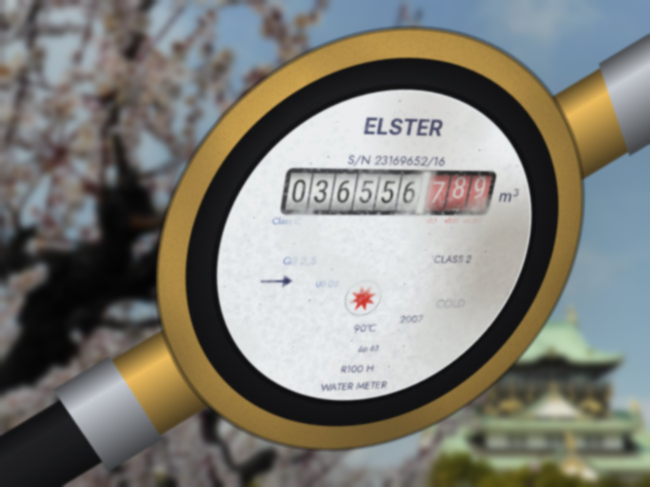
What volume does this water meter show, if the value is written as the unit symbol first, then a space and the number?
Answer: m³ 36556.789
